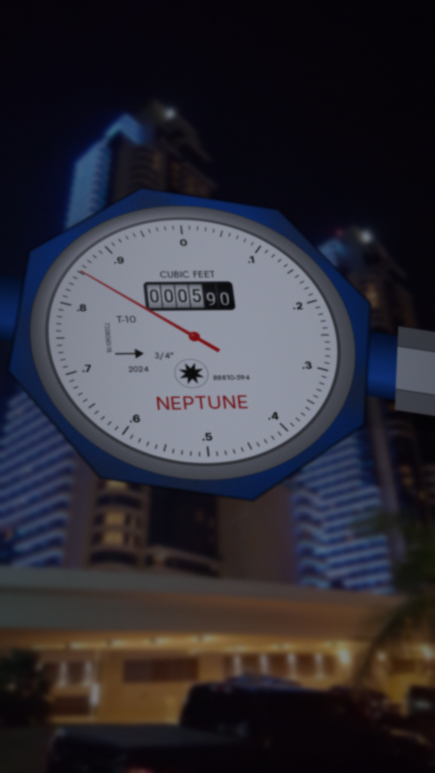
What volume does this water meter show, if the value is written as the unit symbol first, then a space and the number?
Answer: ft³ 589.85
